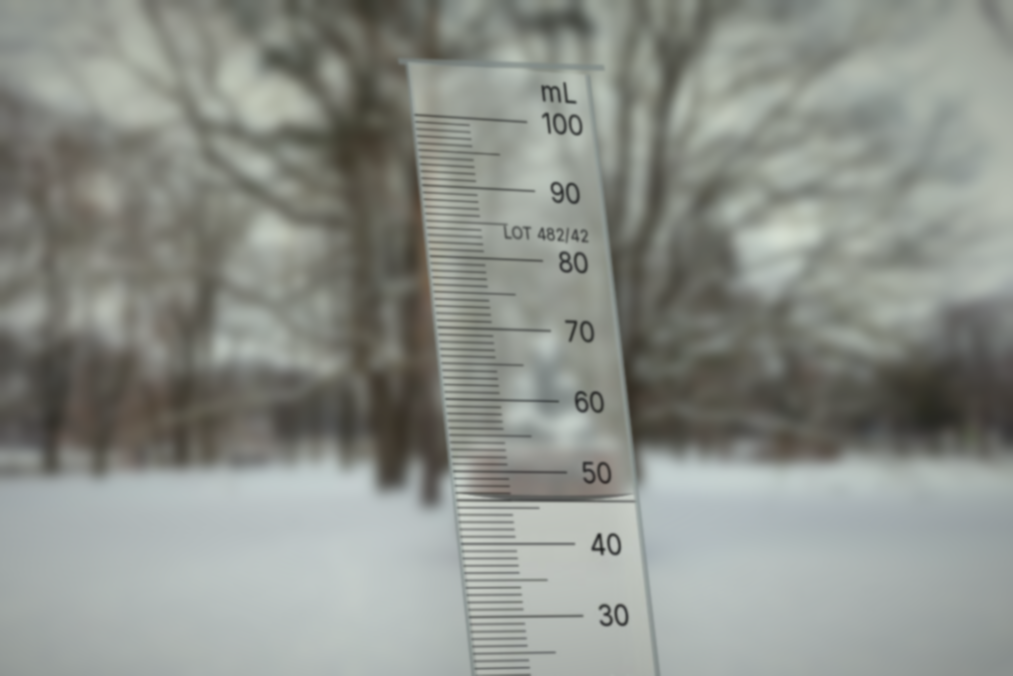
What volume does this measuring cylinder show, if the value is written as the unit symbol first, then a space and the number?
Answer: mL 46
